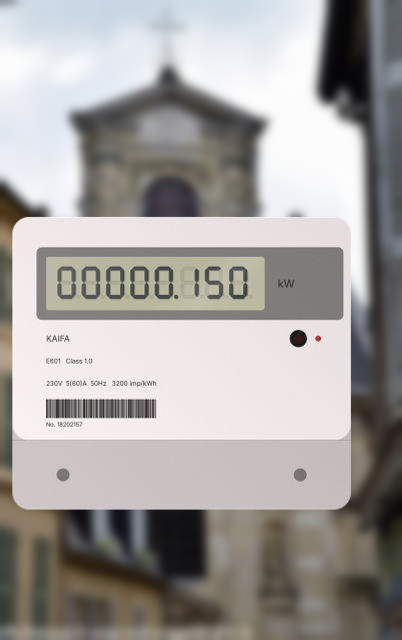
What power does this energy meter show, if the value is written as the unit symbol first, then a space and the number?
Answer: kW 0.150
